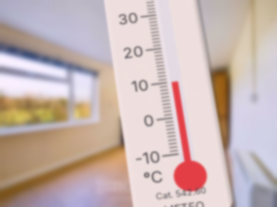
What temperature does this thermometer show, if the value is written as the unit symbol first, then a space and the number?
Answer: °C 10
